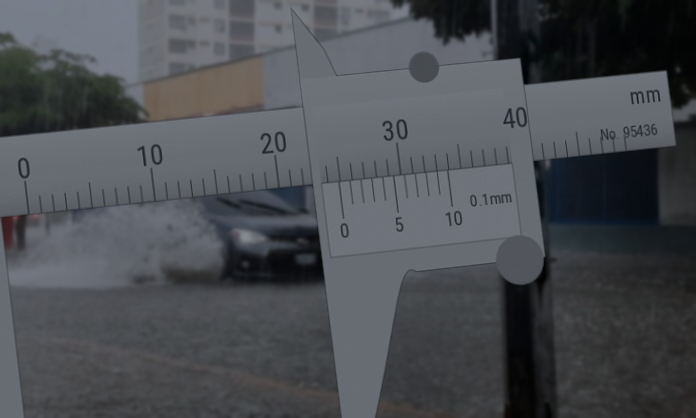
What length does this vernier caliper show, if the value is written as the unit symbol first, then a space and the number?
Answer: mm 24.9
